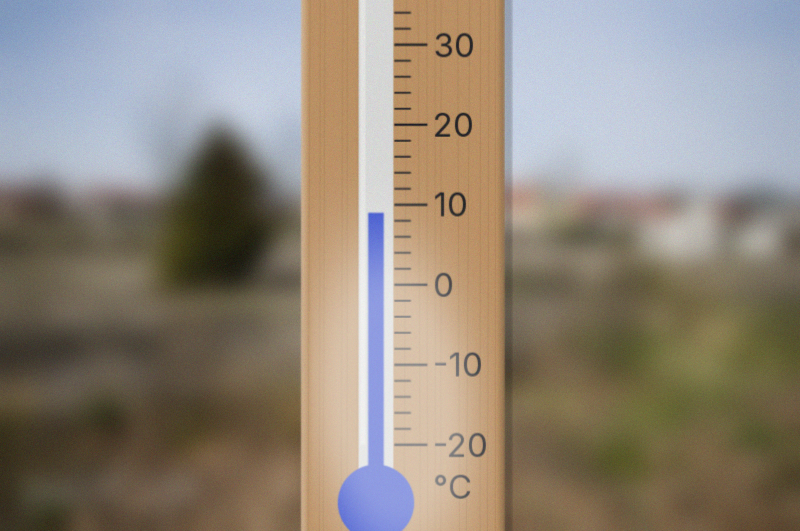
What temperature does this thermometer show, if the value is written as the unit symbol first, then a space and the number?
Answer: °C 9
